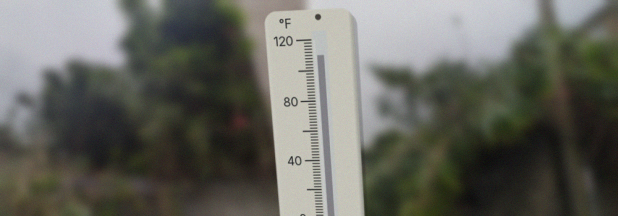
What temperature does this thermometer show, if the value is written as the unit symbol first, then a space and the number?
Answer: °F 110
